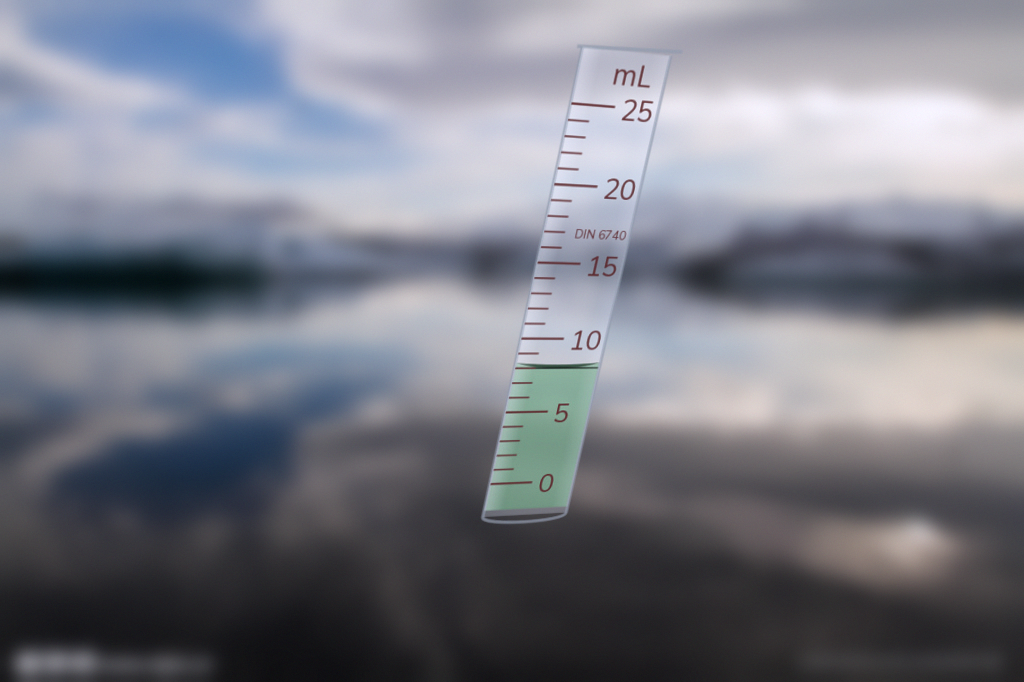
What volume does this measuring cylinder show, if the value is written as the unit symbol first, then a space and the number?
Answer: mL 8
